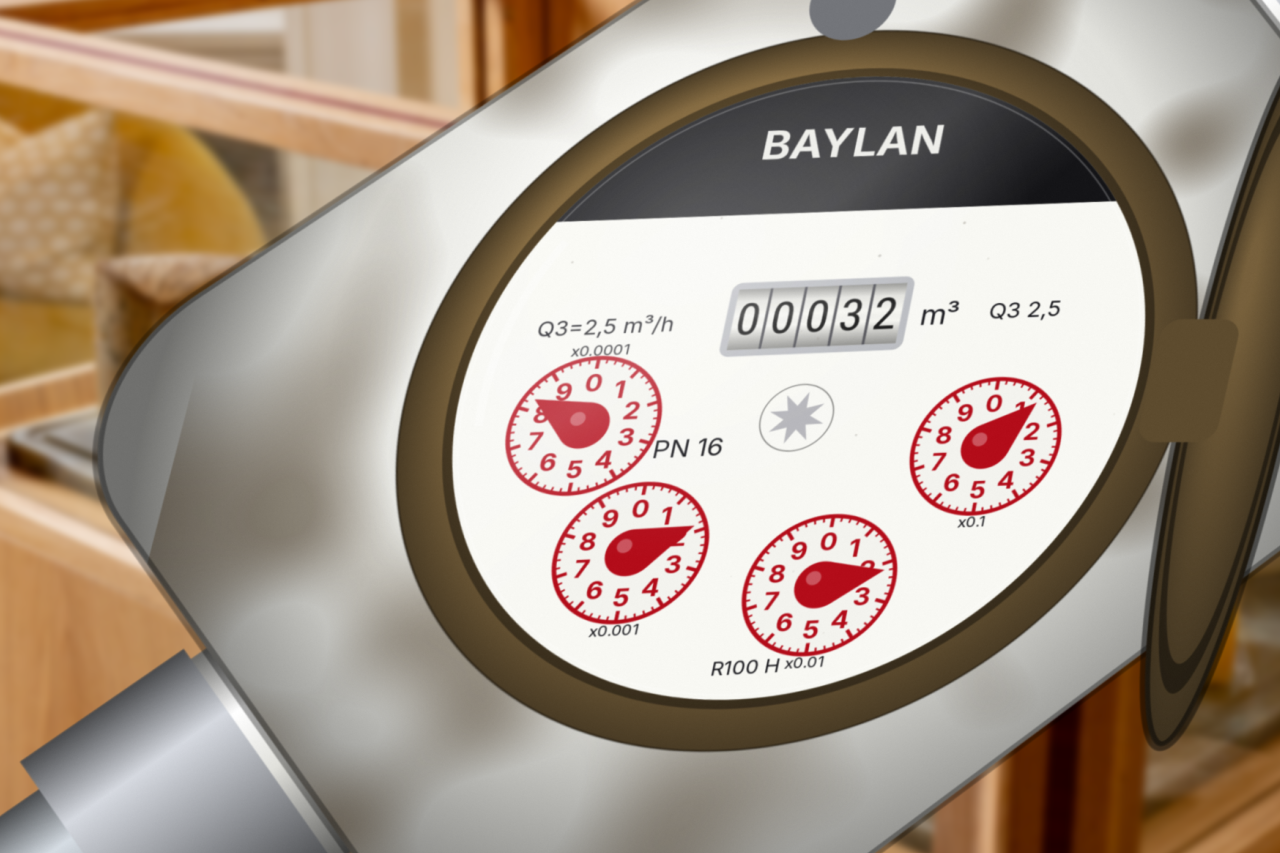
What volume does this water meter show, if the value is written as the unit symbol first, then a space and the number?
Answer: m³ 32.1218
